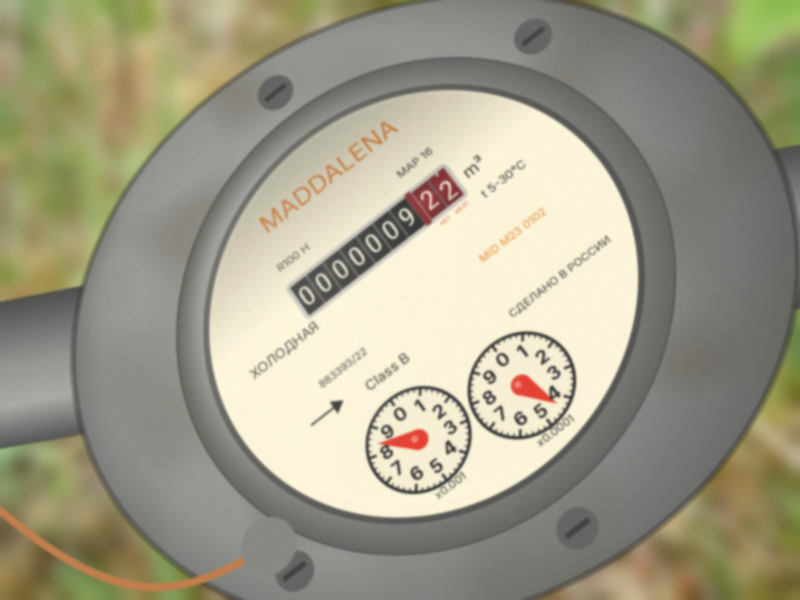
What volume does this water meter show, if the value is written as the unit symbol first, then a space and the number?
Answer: m³ 9.2184
